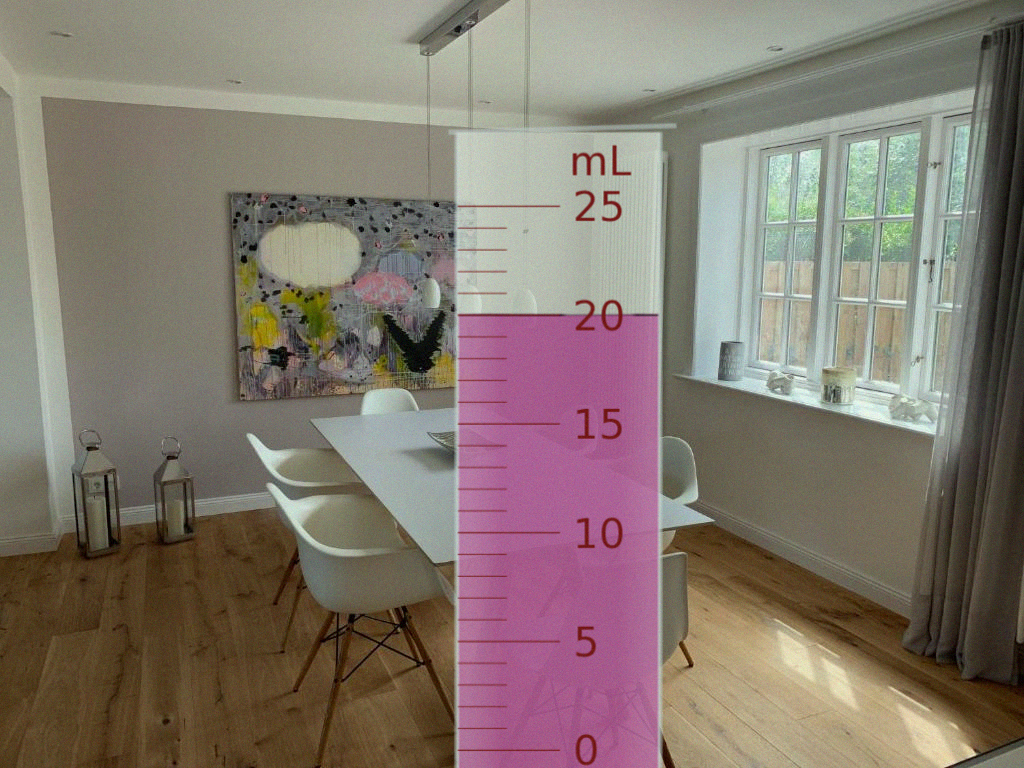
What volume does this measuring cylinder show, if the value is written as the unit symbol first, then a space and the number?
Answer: mL 20
